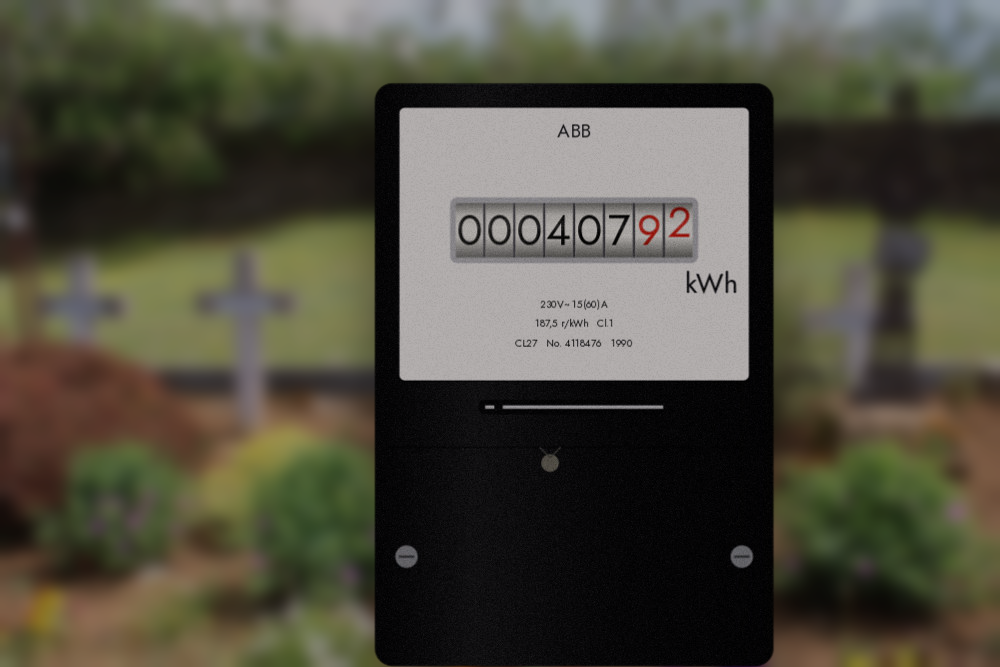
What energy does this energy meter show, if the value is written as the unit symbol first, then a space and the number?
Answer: kWh 407.92
